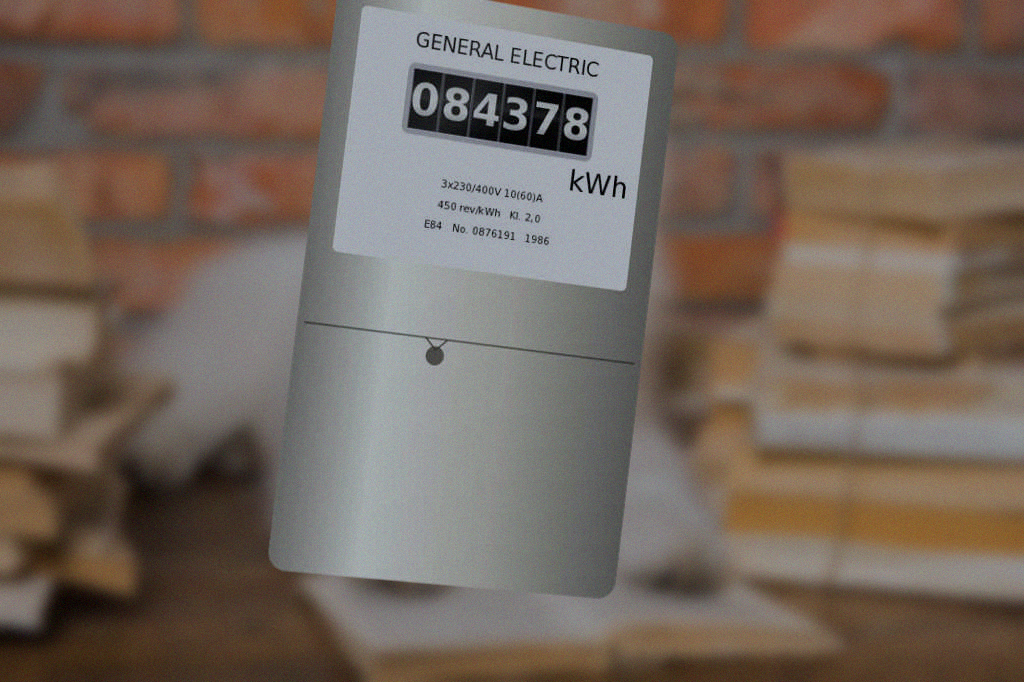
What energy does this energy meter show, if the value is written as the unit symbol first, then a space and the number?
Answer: kWh 84378
